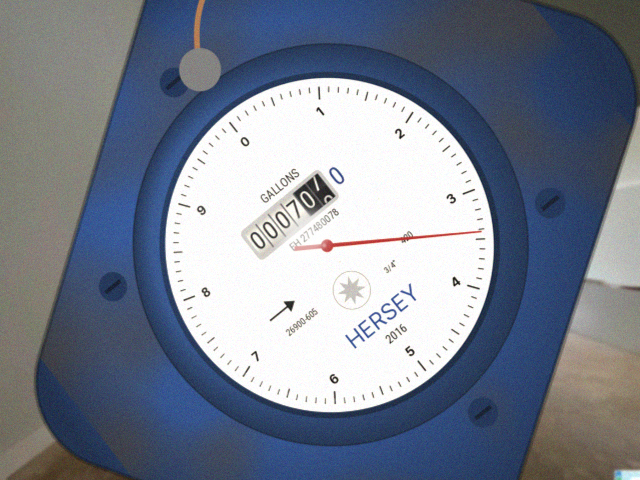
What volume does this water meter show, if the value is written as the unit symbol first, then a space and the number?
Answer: gal 7073.4
